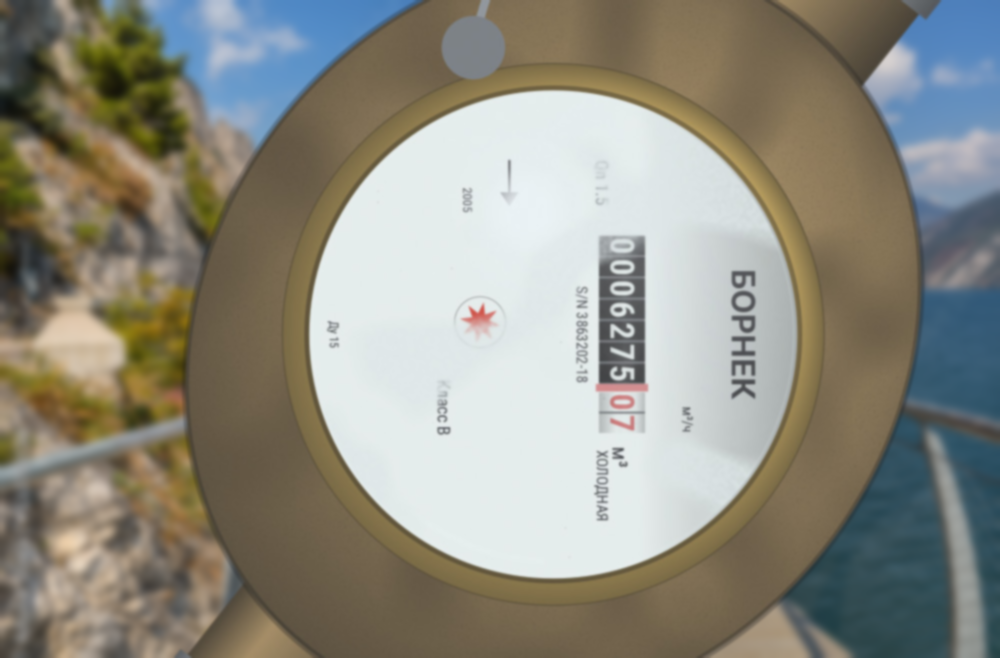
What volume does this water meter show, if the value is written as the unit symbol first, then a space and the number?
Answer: m³ 6275.07
